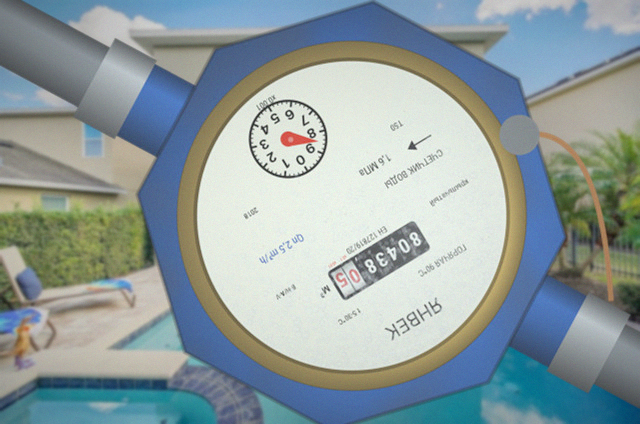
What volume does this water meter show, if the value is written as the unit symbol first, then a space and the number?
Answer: m³ 80438.048
